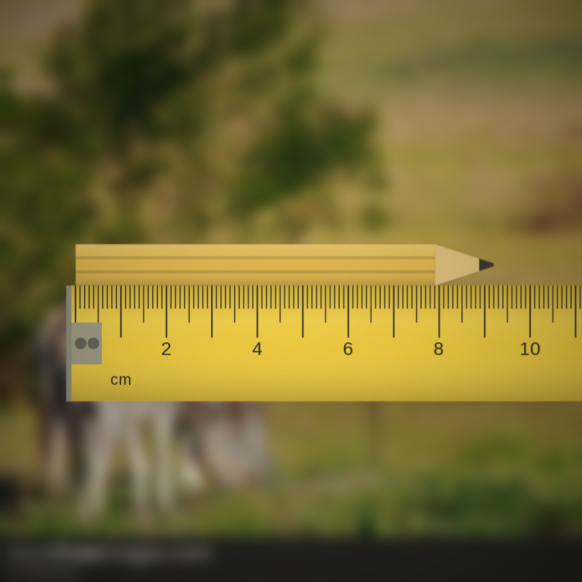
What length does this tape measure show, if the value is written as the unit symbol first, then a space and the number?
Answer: cm 9.2
